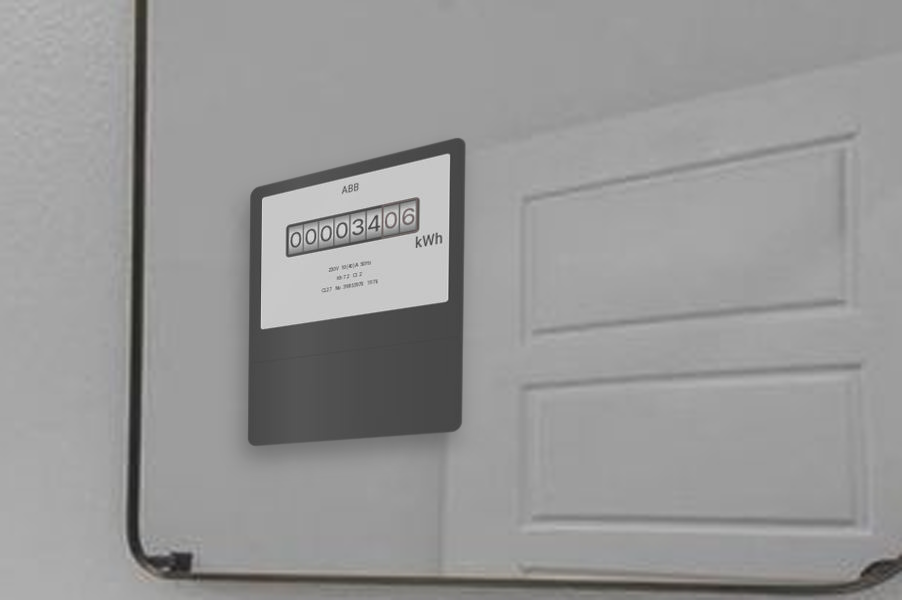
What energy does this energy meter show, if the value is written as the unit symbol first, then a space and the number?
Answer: kWh 34.06
